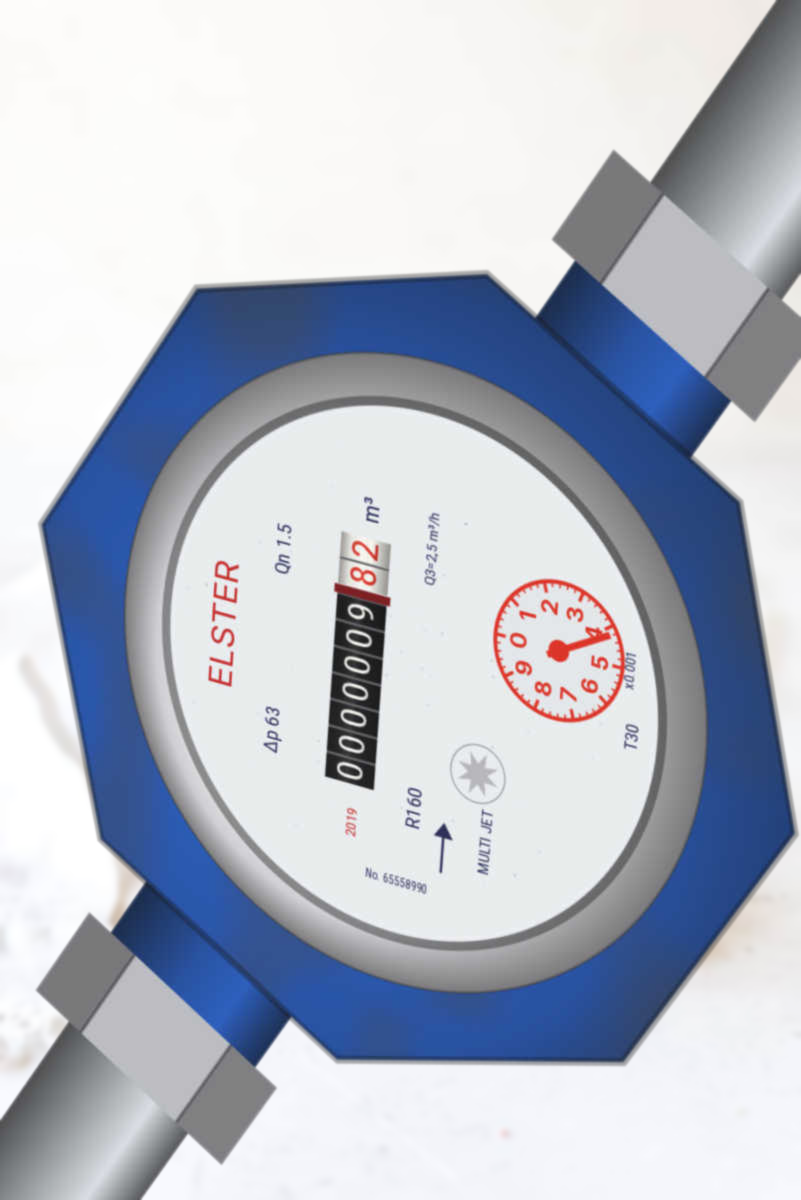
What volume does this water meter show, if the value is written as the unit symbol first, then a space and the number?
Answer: m³ 9.824
